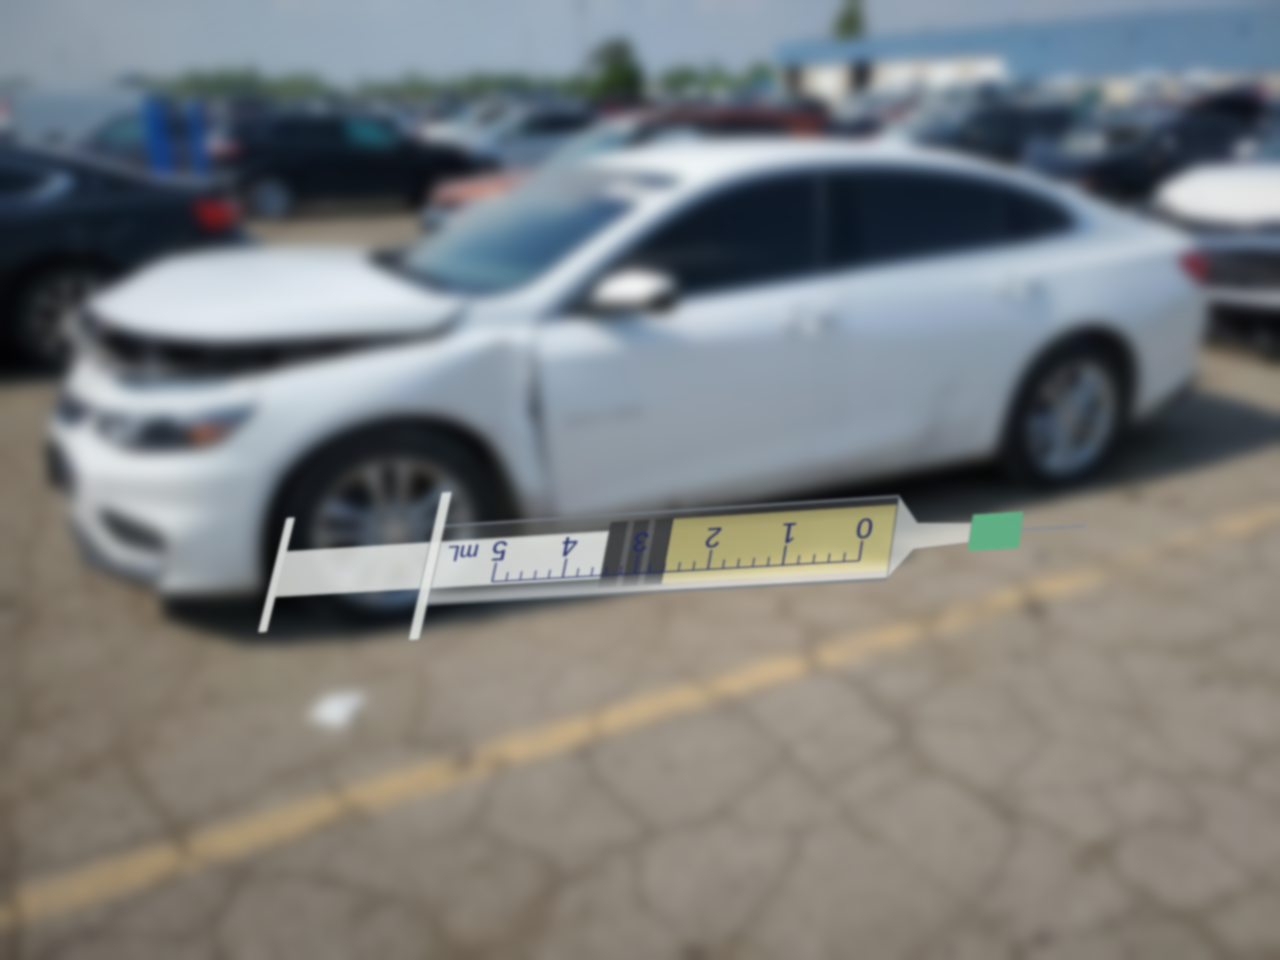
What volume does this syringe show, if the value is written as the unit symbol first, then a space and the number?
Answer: mL 2.6
